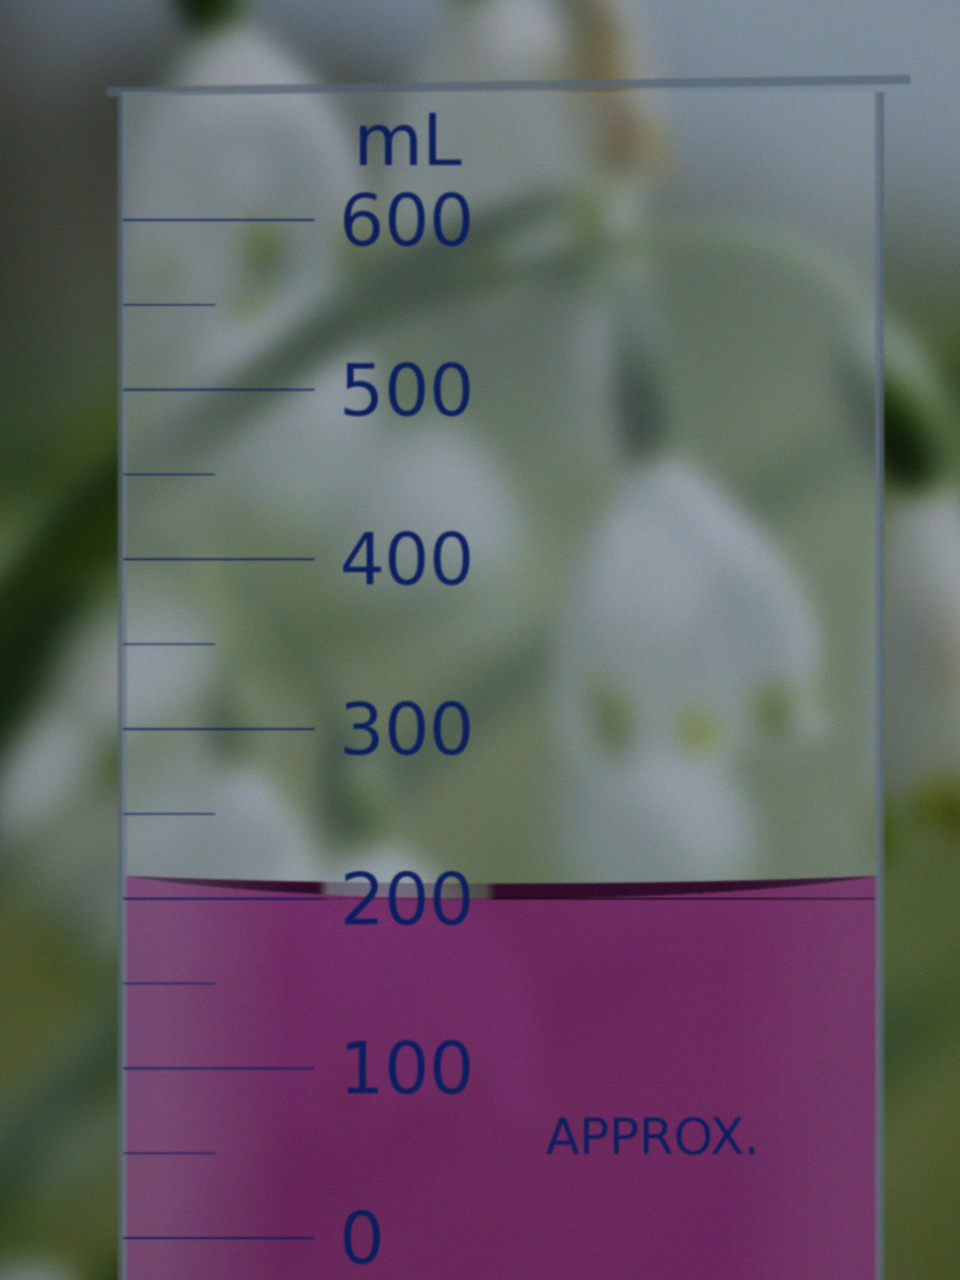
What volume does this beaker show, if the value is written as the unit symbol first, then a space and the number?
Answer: mL 200
